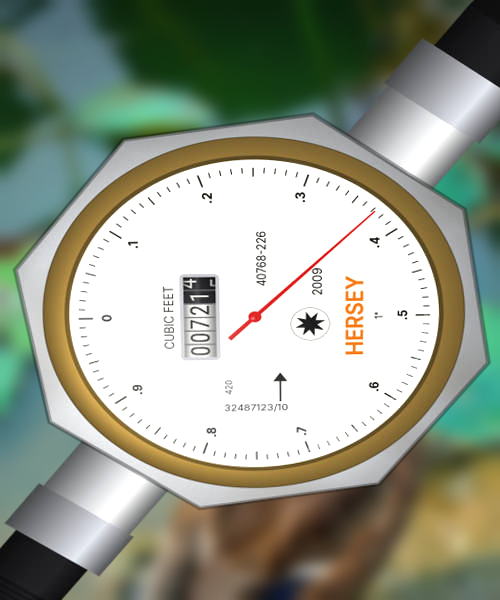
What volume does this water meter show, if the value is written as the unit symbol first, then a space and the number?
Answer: ft³ 7214.37
